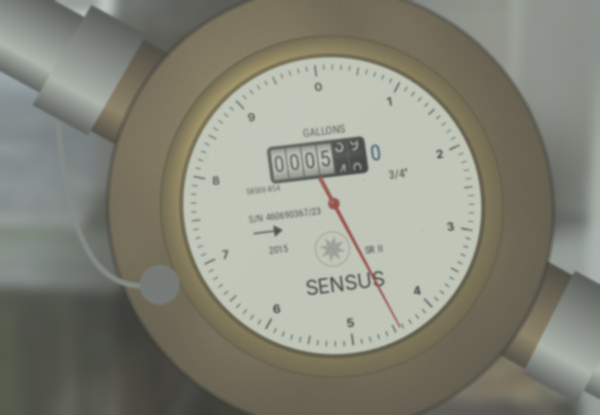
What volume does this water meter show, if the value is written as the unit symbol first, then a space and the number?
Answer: gal 5394.4
